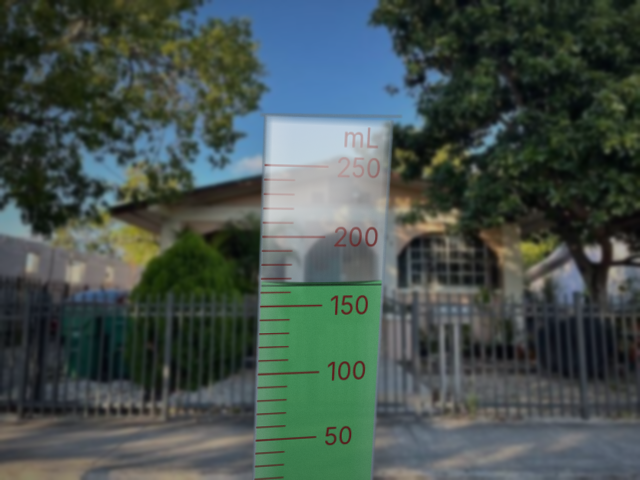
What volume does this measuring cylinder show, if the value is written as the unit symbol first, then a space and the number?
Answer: mL 165
